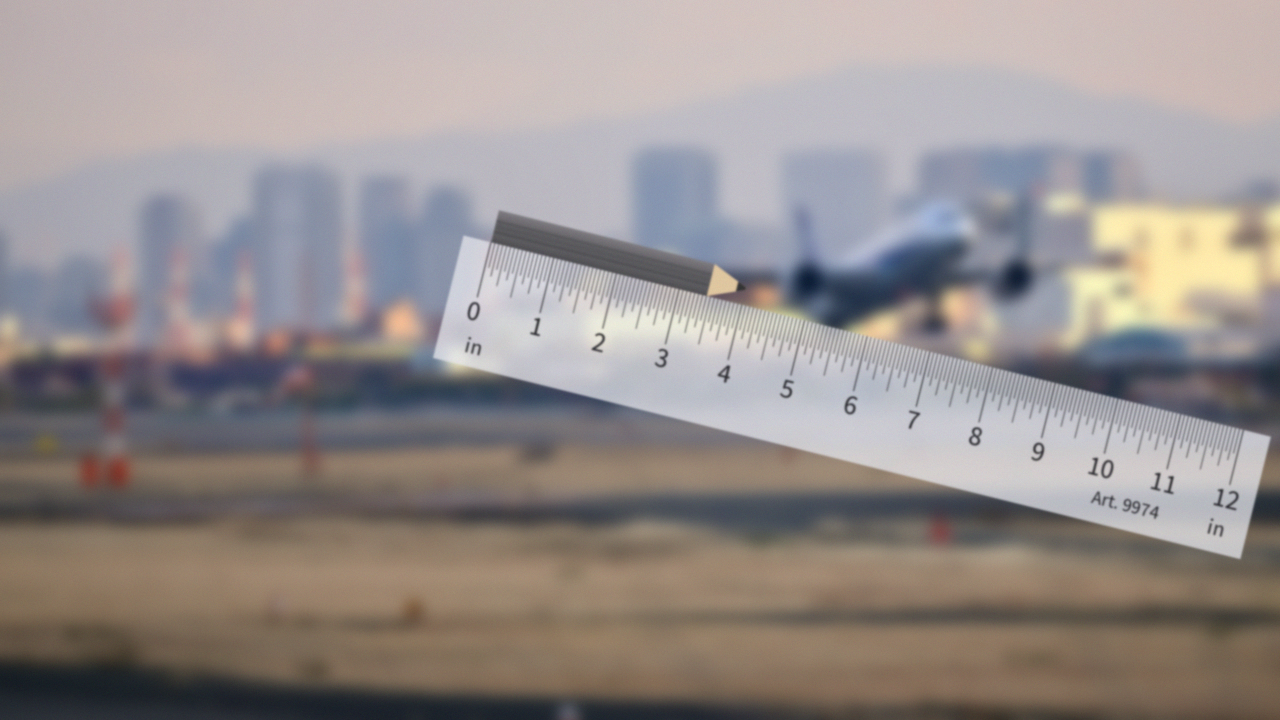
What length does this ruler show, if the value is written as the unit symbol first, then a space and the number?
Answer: in 4
